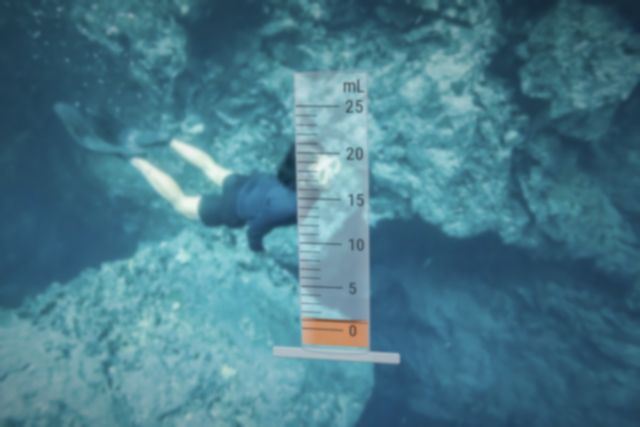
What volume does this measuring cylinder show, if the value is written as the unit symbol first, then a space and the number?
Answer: mL 1
